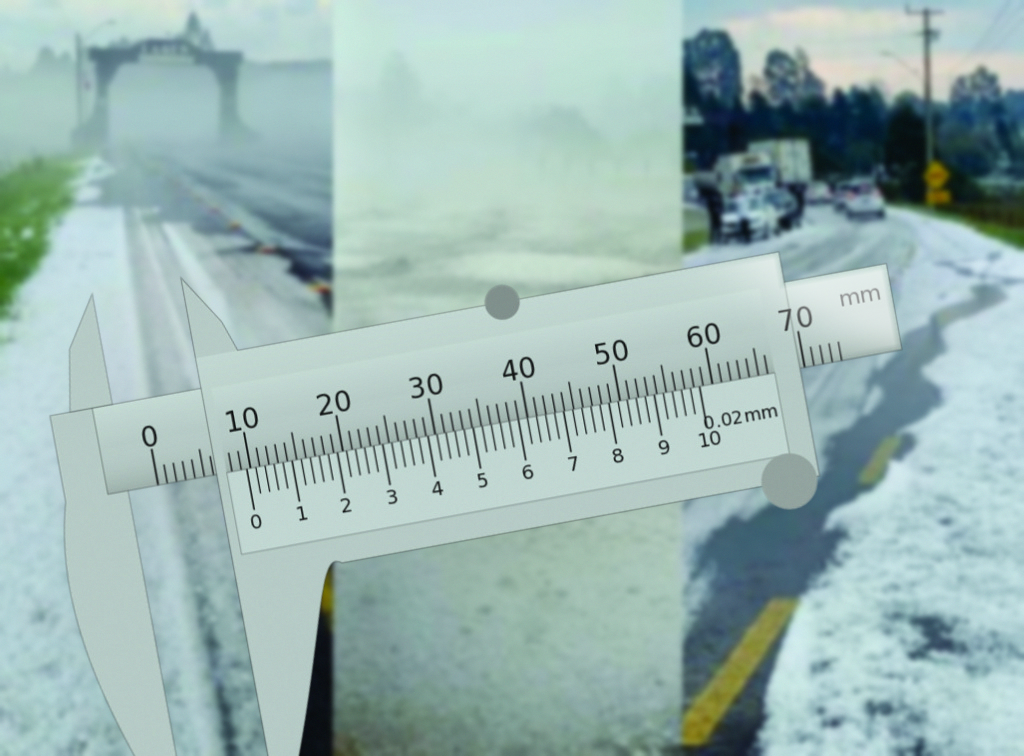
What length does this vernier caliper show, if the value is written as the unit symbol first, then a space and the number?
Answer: mm 9.6
